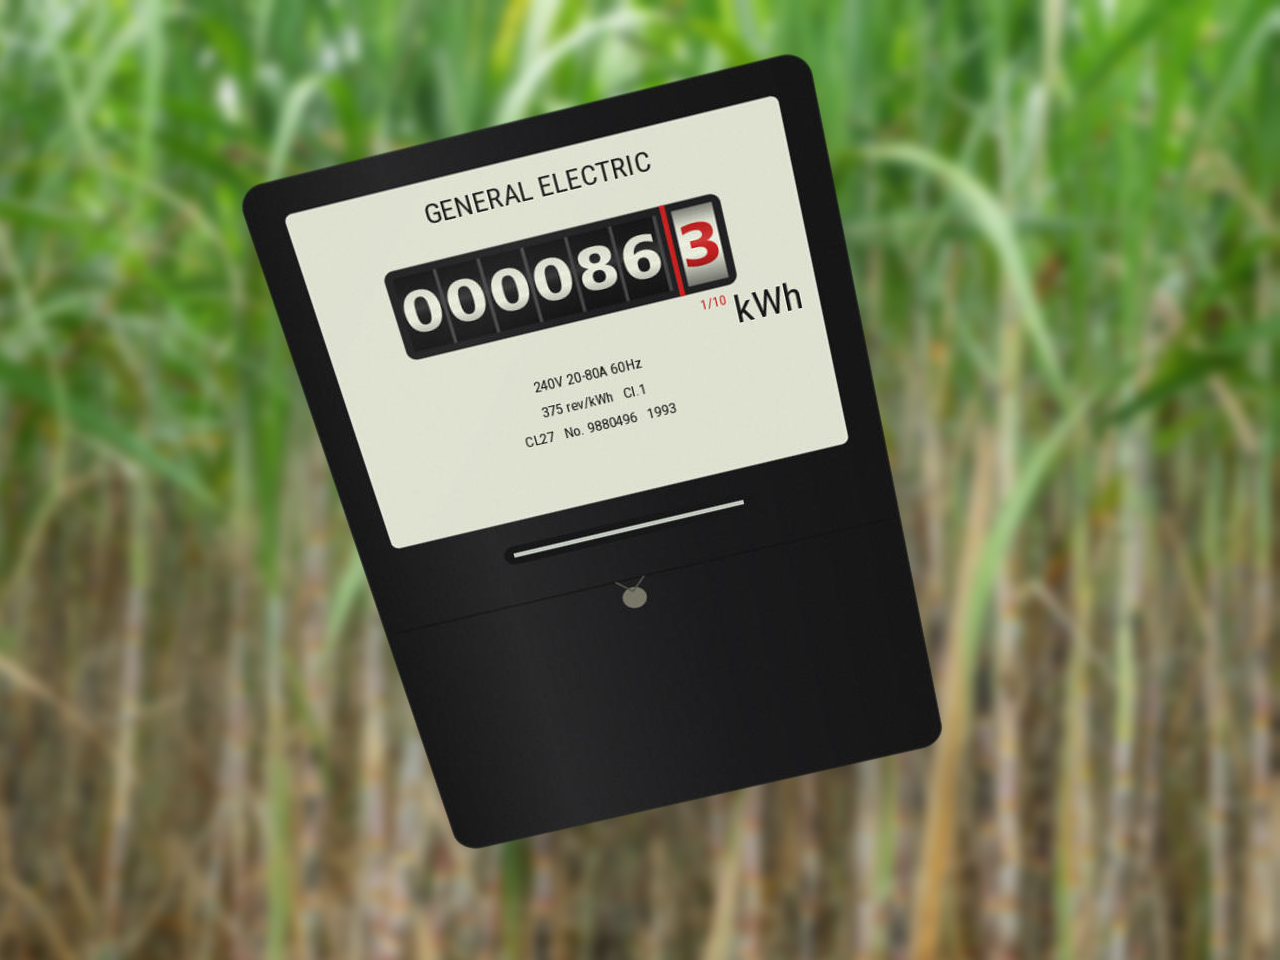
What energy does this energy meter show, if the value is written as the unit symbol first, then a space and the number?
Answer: kWh 86.3
